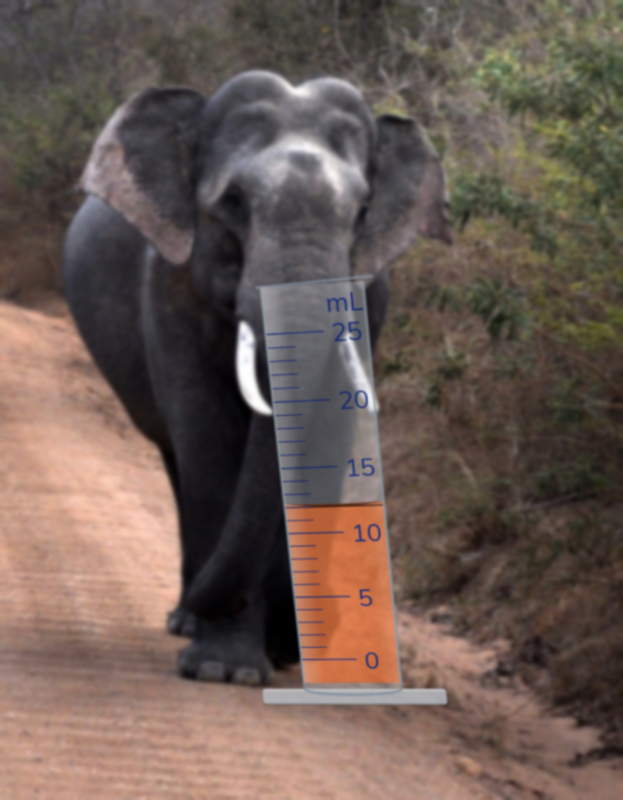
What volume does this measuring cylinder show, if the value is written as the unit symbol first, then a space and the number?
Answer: mL 12
